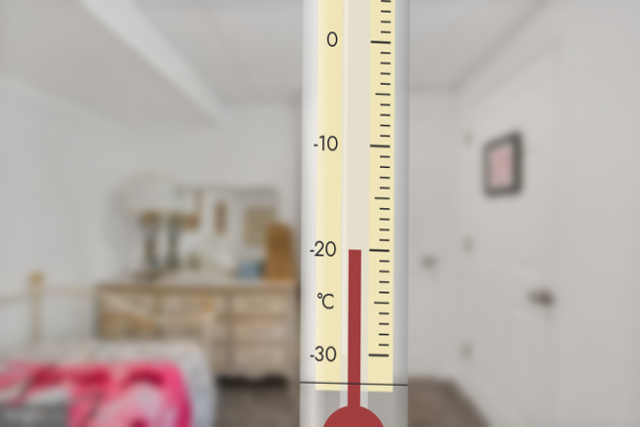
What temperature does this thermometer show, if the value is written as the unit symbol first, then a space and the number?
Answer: °C -20
